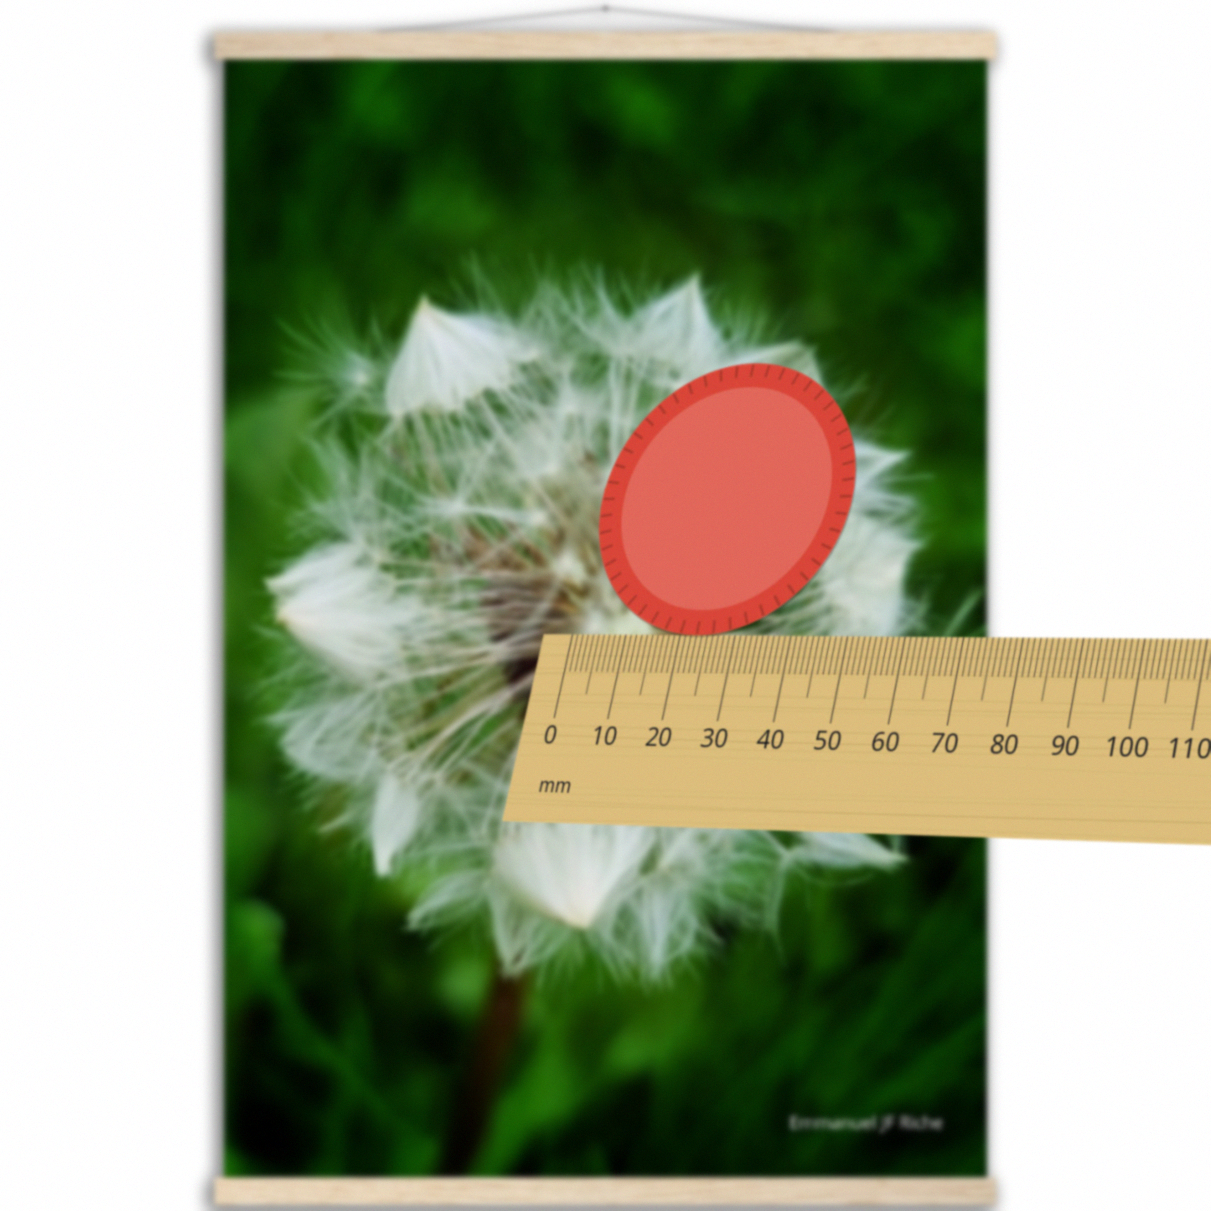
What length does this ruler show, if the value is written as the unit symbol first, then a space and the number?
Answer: mm 46
